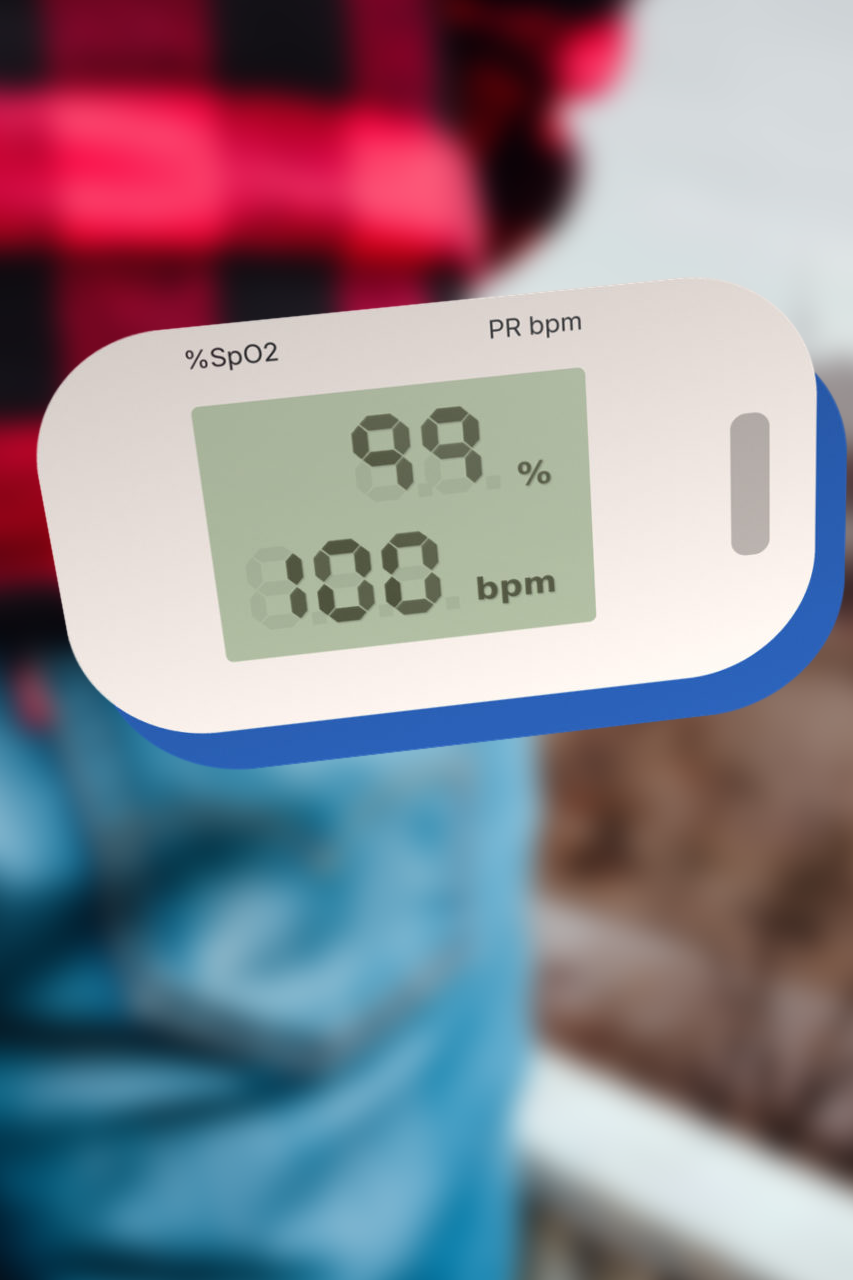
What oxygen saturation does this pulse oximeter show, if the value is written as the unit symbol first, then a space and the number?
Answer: % 99
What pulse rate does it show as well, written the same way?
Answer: bpm 100
